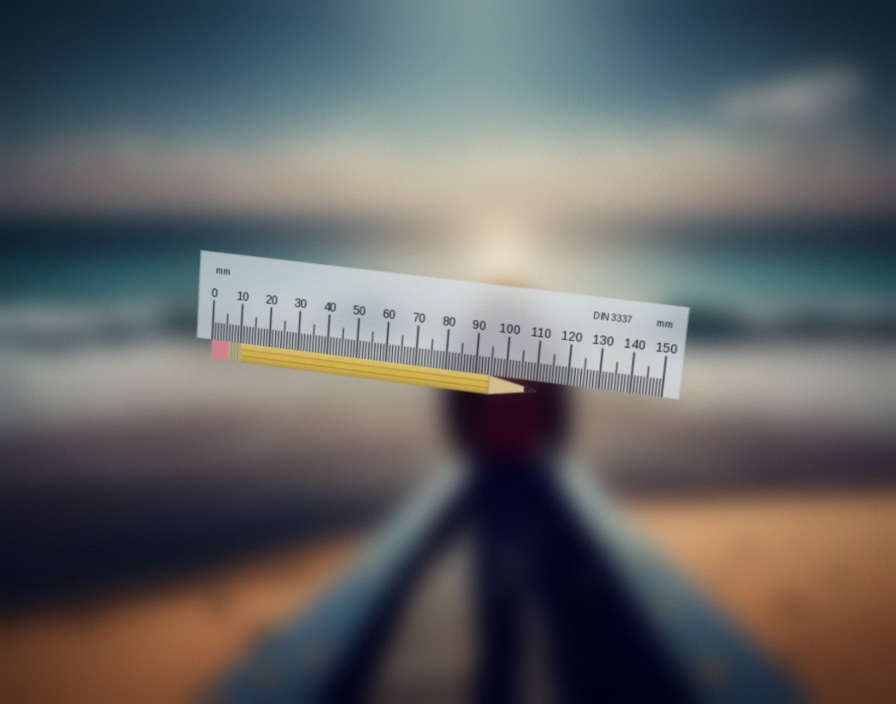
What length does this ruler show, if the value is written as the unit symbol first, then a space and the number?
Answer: mm 110
